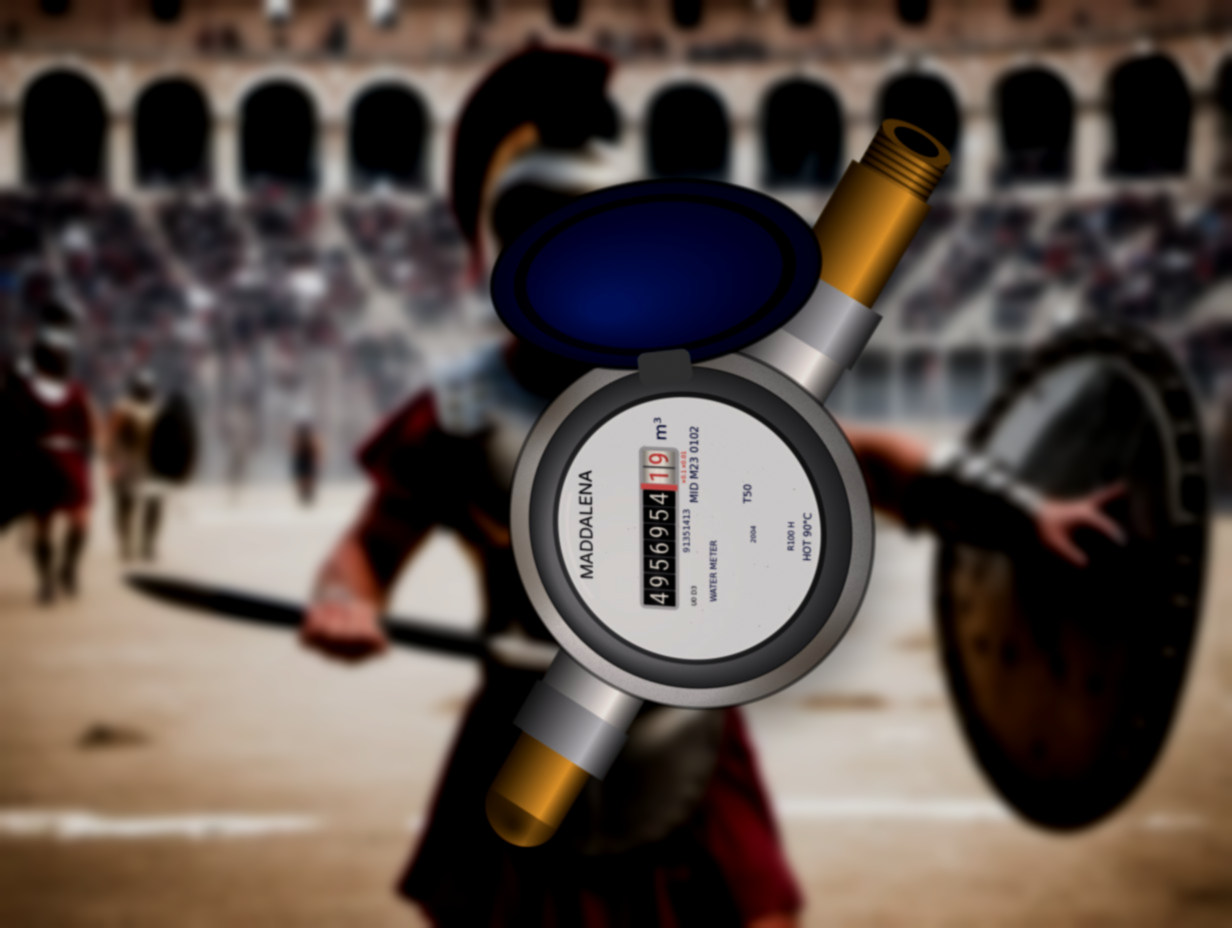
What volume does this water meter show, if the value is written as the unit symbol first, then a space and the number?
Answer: m³ 4956954.19
